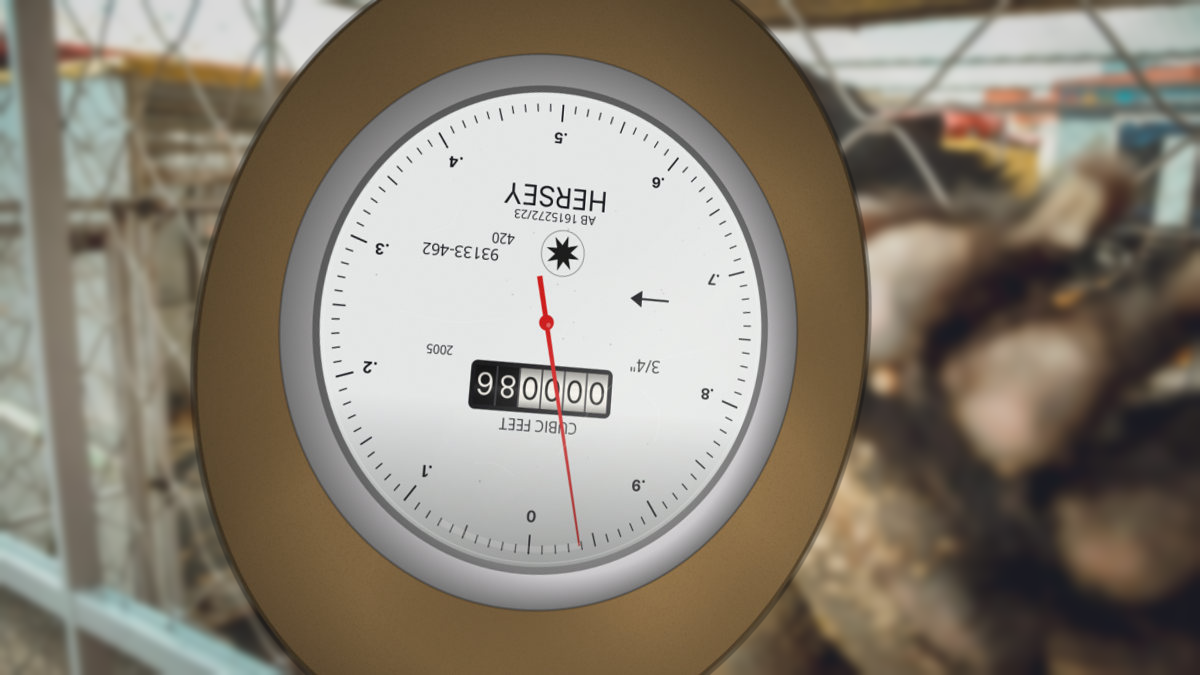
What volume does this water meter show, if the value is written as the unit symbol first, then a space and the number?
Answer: ft³ 85.96
